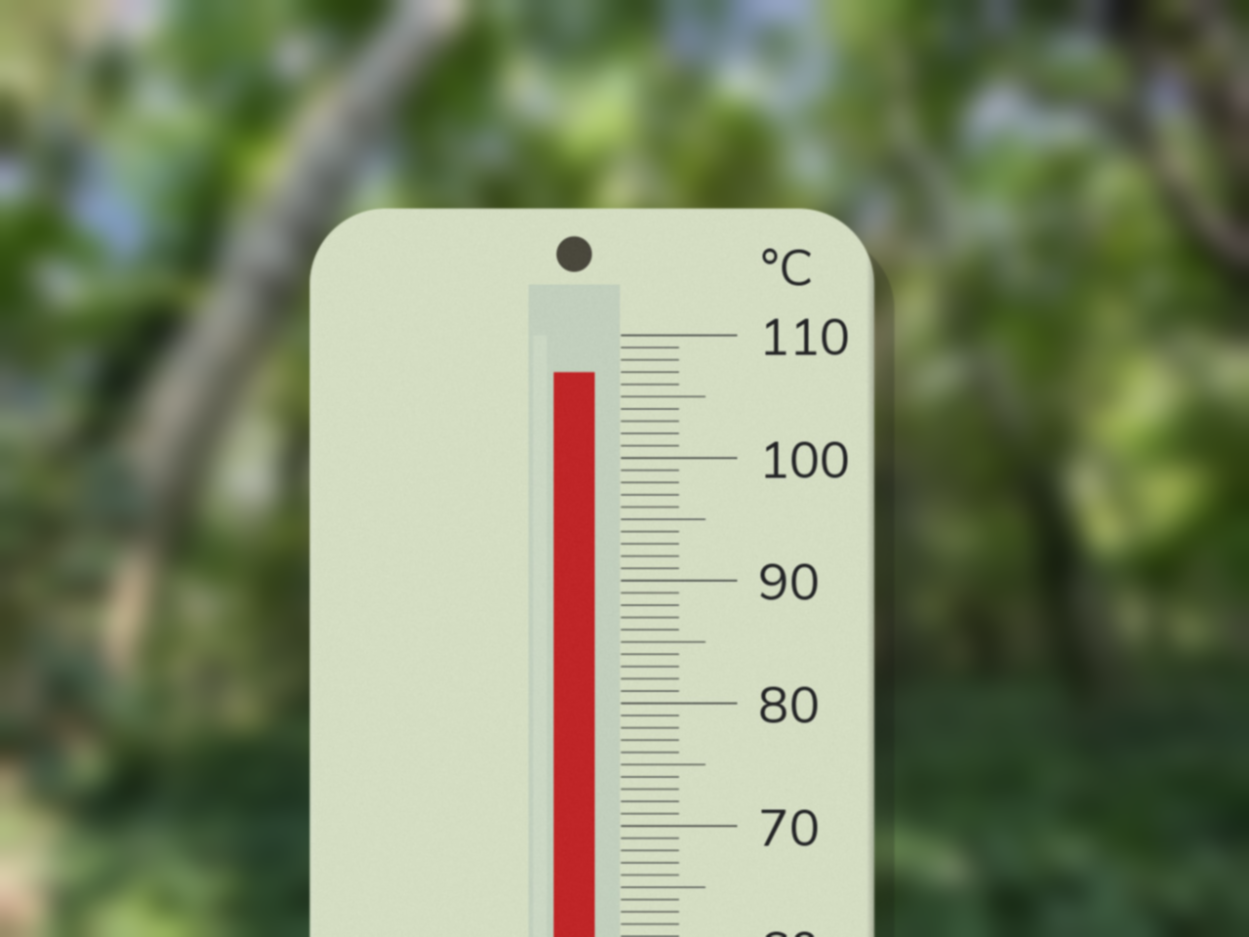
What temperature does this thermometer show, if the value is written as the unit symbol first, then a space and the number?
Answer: °C 107
